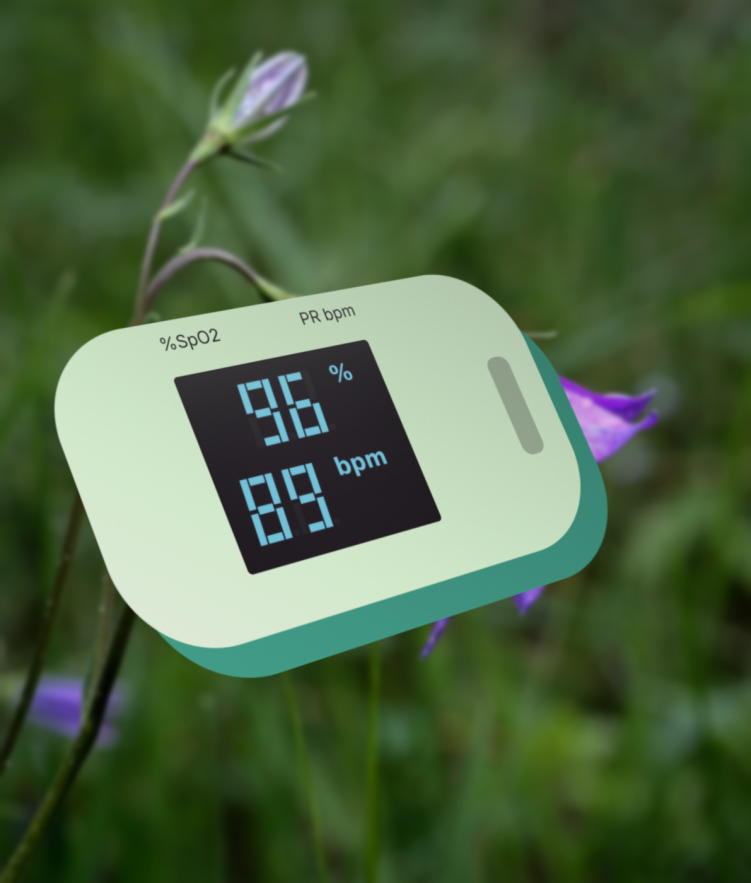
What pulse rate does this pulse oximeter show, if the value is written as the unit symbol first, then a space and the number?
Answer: bpm 89
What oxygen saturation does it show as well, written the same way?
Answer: % 96
